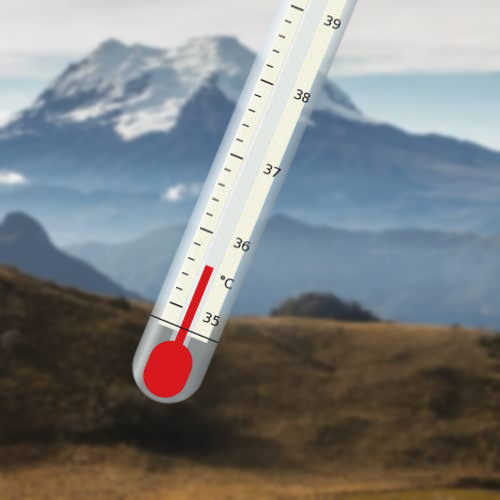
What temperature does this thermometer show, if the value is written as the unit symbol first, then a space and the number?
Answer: °C 35.6
